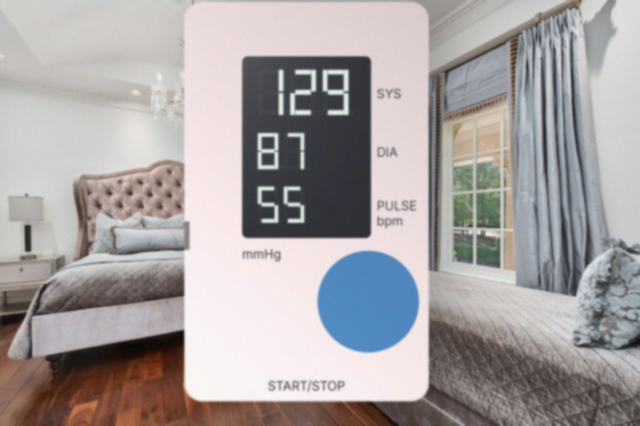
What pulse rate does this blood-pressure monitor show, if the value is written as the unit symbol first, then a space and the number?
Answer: bpm 55
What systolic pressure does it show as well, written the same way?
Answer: mmHg 129
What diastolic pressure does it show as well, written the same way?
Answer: mmHg 87
